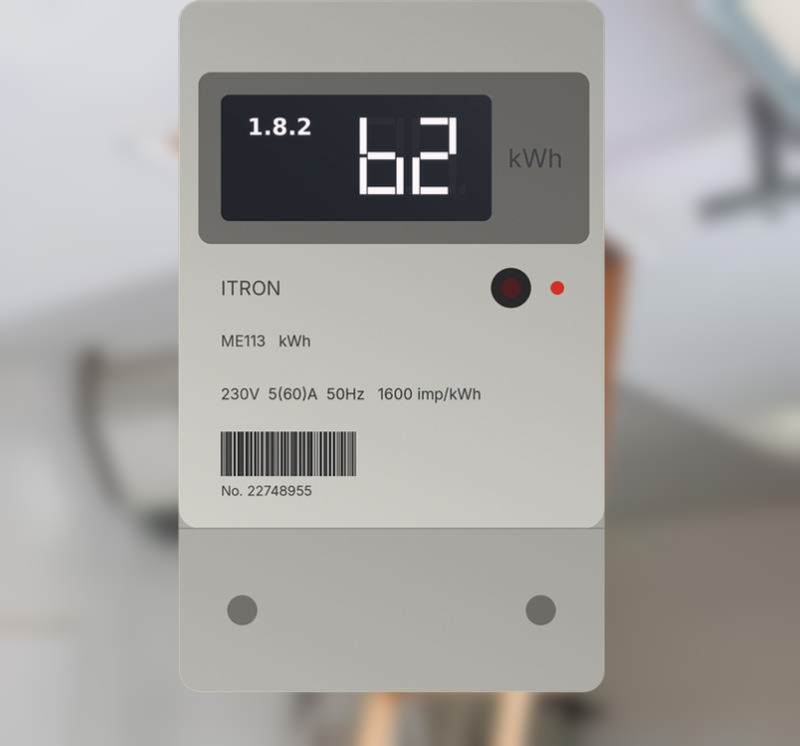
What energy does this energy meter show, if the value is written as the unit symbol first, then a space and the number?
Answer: kWh 62
